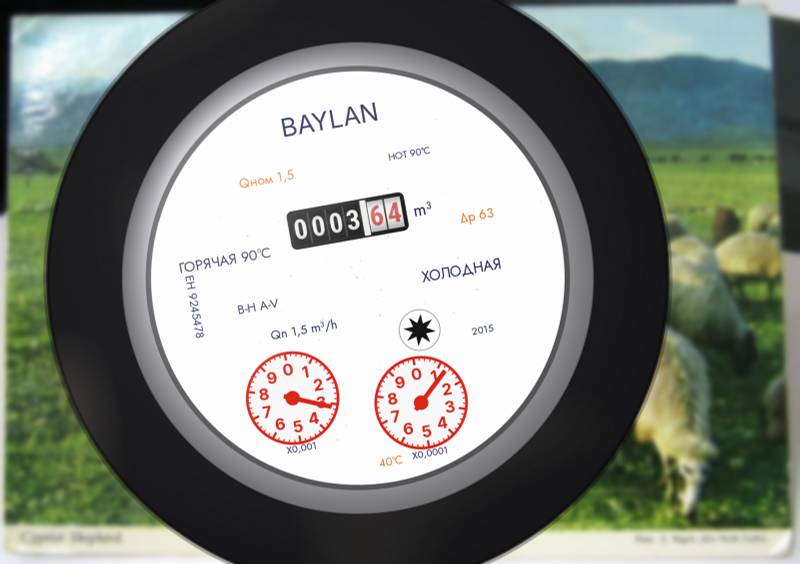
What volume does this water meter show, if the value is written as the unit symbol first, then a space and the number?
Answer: m³ 3.6431
